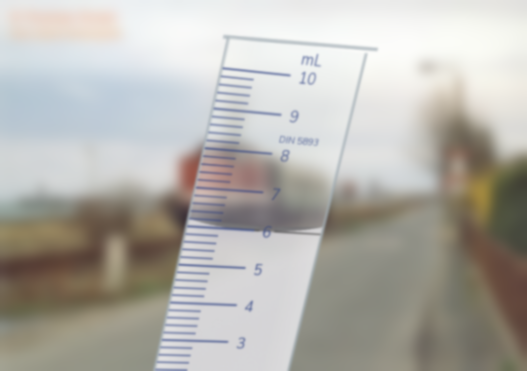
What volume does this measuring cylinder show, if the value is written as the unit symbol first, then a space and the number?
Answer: mL 6
